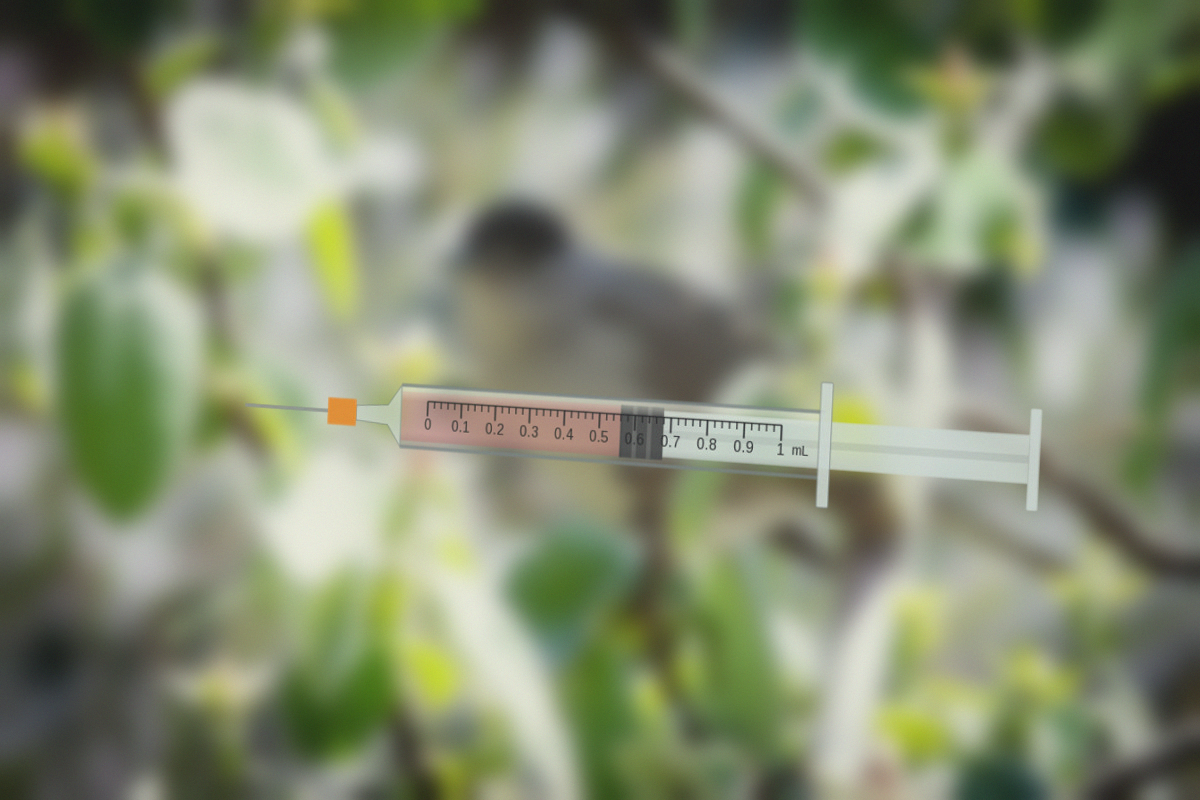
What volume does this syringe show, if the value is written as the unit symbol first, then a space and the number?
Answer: mL 0.56
